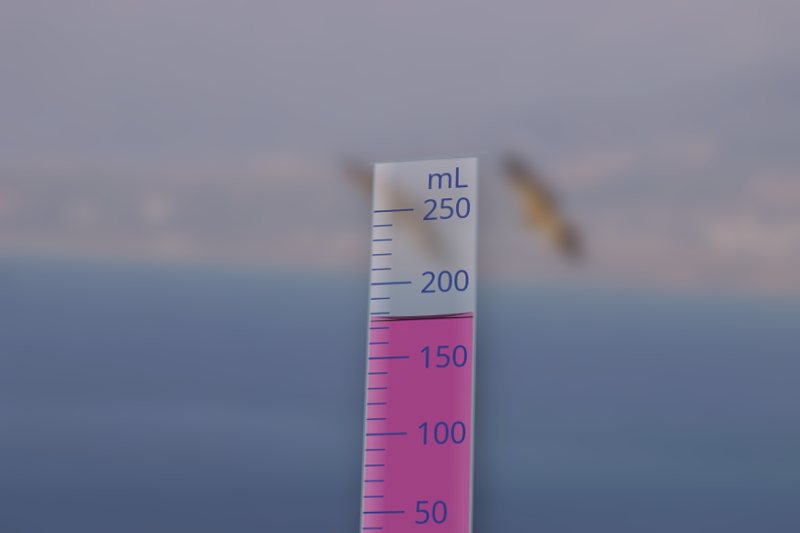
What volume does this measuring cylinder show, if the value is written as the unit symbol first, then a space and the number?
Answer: mL 175
